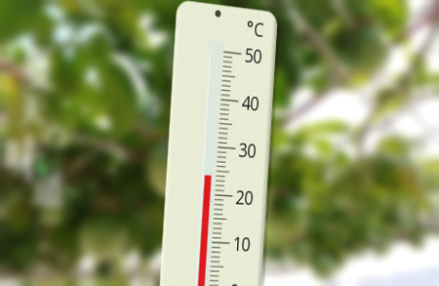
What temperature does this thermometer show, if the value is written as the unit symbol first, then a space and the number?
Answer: °C 24
